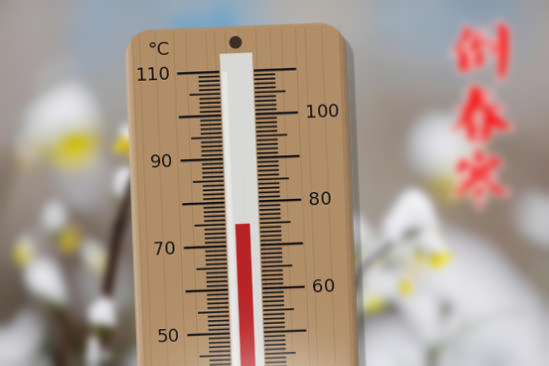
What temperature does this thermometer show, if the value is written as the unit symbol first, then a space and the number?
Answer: °C 75
